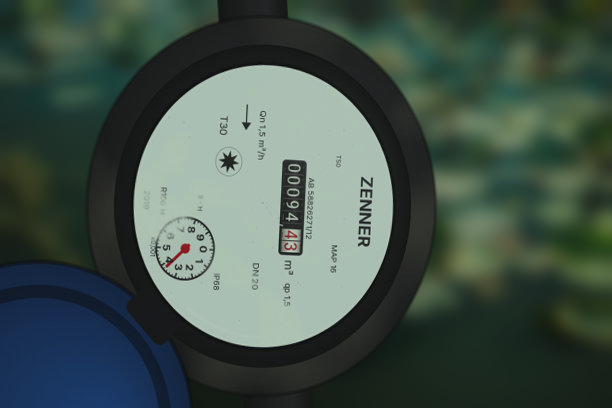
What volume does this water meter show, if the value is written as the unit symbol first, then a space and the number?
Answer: m³ 94.433
